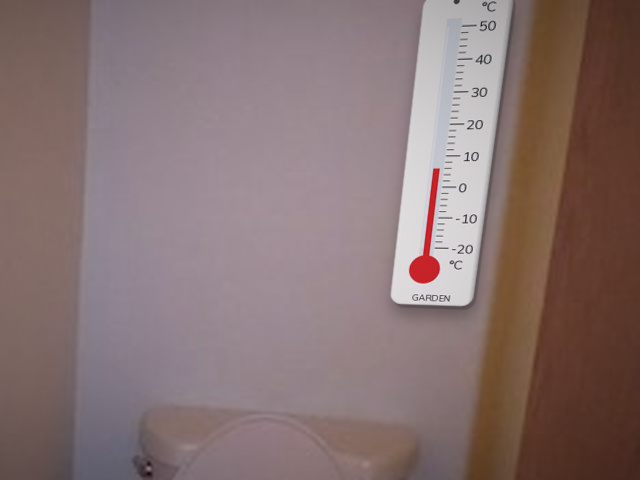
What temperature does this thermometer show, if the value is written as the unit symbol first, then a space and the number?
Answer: °C 6
